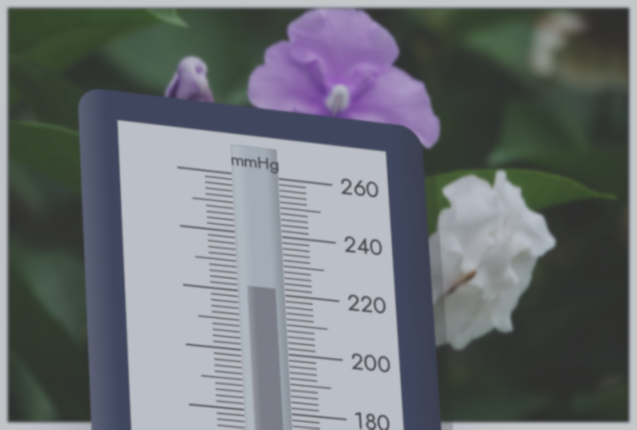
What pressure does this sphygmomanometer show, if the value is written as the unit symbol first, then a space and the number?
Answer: mmHg 222
